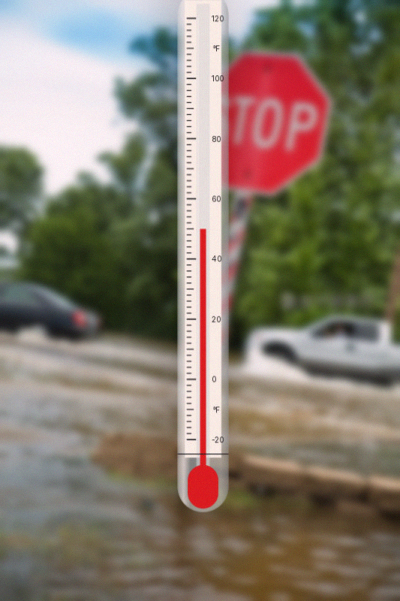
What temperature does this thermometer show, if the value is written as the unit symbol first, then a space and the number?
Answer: °F 50
